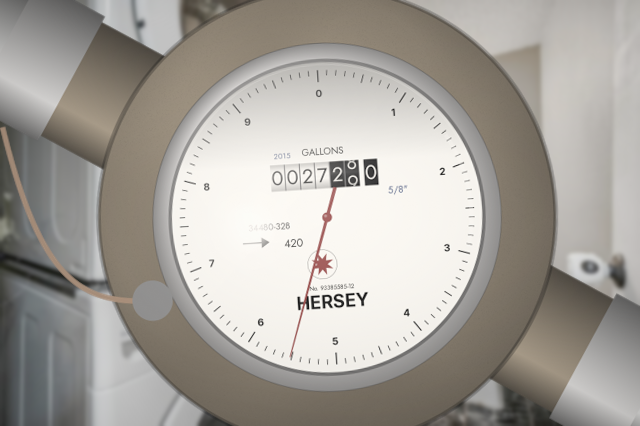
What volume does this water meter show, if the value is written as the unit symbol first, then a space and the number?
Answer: gal 27285.5
